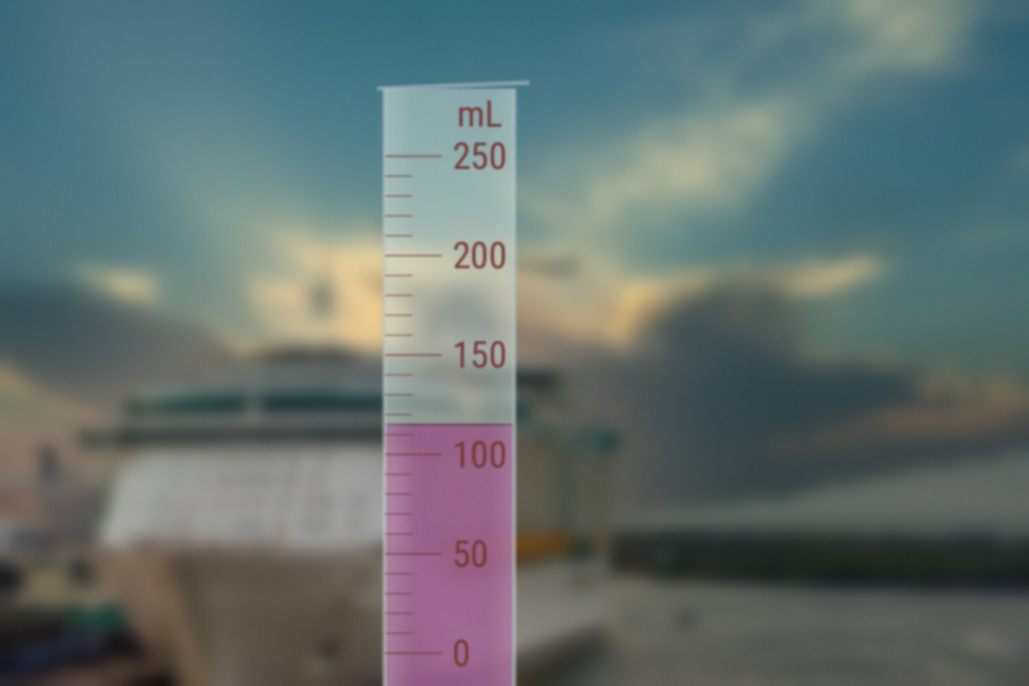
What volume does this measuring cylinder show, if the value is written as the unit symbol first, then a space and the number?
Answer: mL 115
